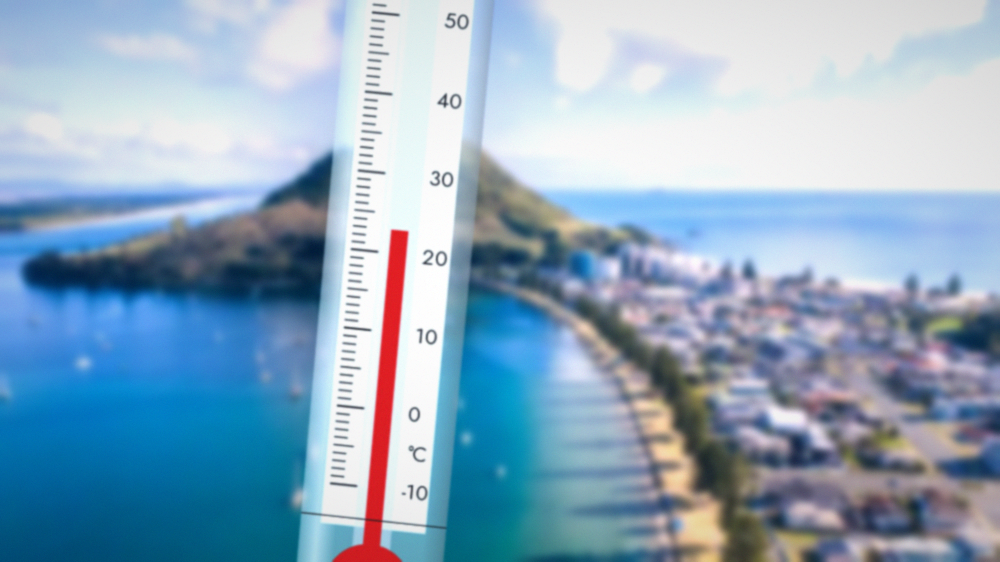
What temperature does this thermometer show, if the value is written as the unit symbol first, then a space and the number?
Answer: °C 23
